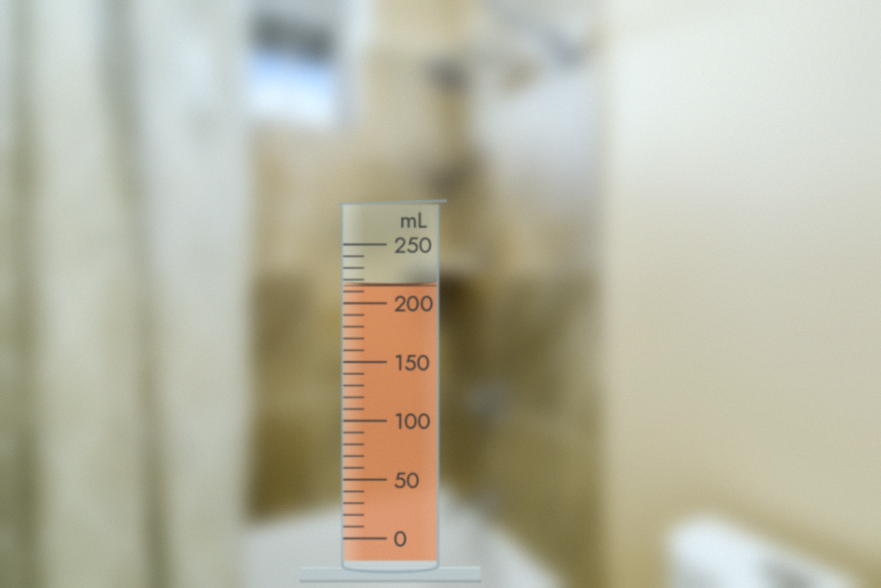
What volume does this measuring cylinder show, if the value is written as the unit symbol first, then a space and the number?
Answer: mL 215
